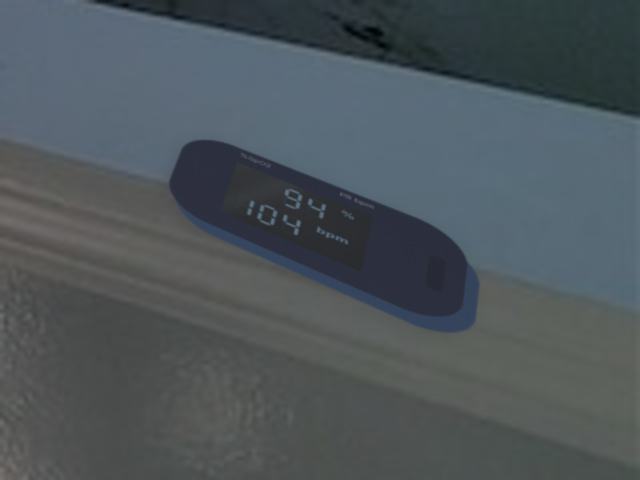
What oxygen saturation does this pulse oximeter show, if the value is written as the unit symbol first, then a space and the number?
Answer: % 94
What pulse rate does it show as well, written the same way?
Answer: bpm 104
